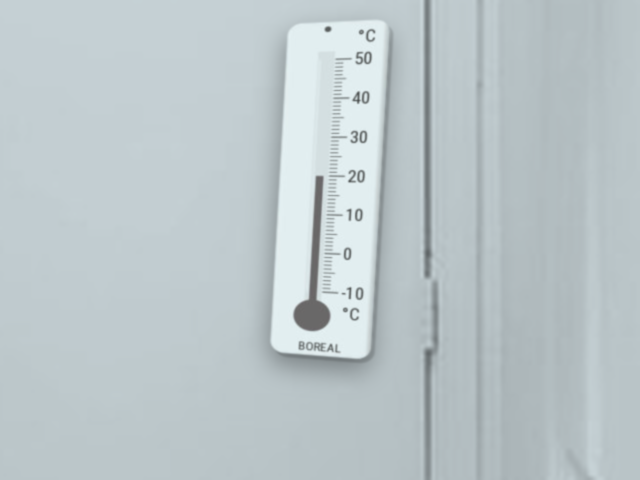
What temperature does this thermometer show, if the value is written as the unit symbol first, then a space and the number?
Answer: °C 20
